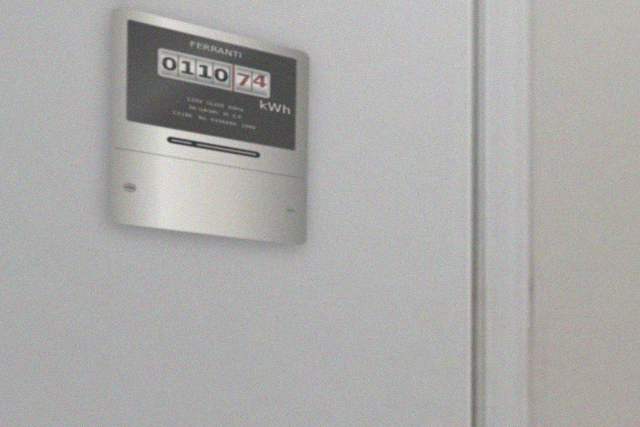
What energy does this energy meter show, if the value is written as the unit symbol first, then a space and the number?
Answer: kWh 110.74
